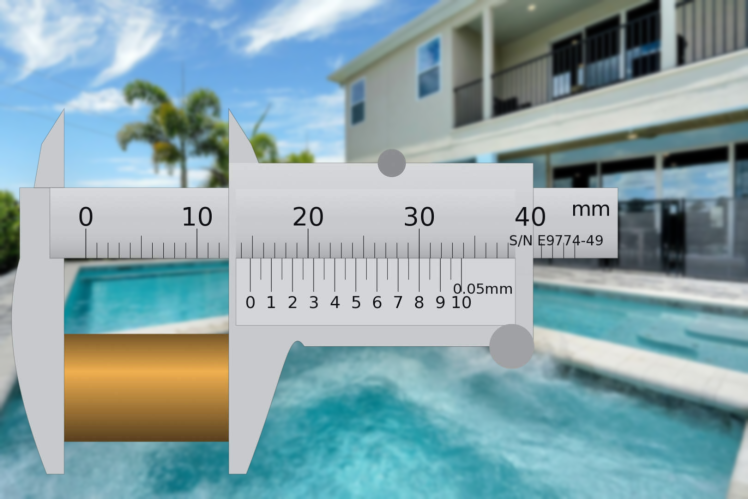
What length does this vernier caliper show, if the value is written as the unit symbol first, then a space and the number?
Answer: mm 14.8
